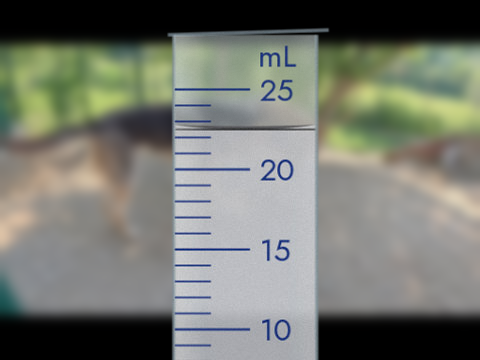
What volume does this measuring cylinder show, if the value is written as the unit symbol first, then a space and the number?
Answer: mL 22.5
